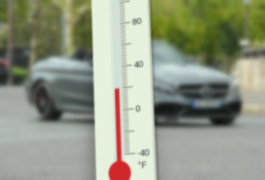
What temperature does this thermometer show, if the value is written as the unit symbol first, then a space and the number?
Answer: °F 20
